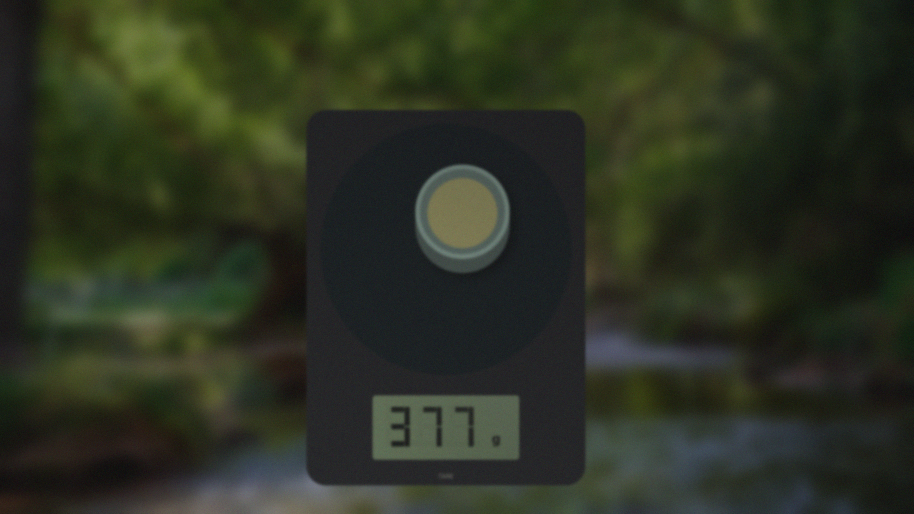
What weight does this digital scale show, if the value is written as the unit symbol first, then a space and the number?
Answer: g 377
